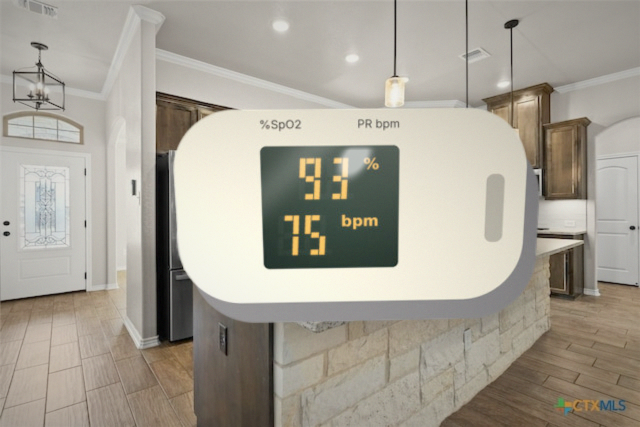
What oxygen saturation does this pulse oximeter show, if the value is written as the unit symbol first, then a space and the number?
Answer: % 93
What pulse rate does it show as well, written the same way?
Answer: bpm 75
